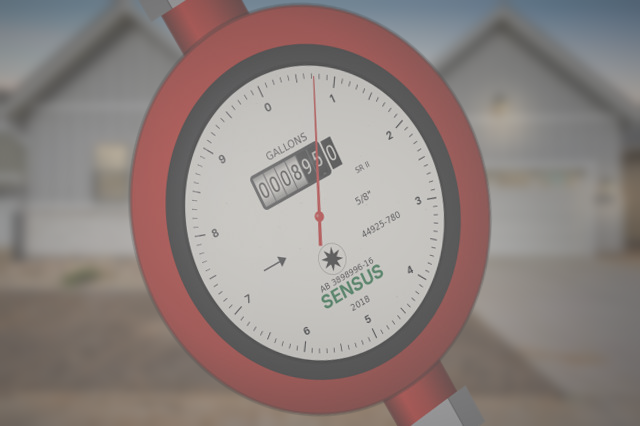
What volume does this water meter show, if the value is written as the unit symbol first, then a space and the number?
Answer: gal 8950.7
